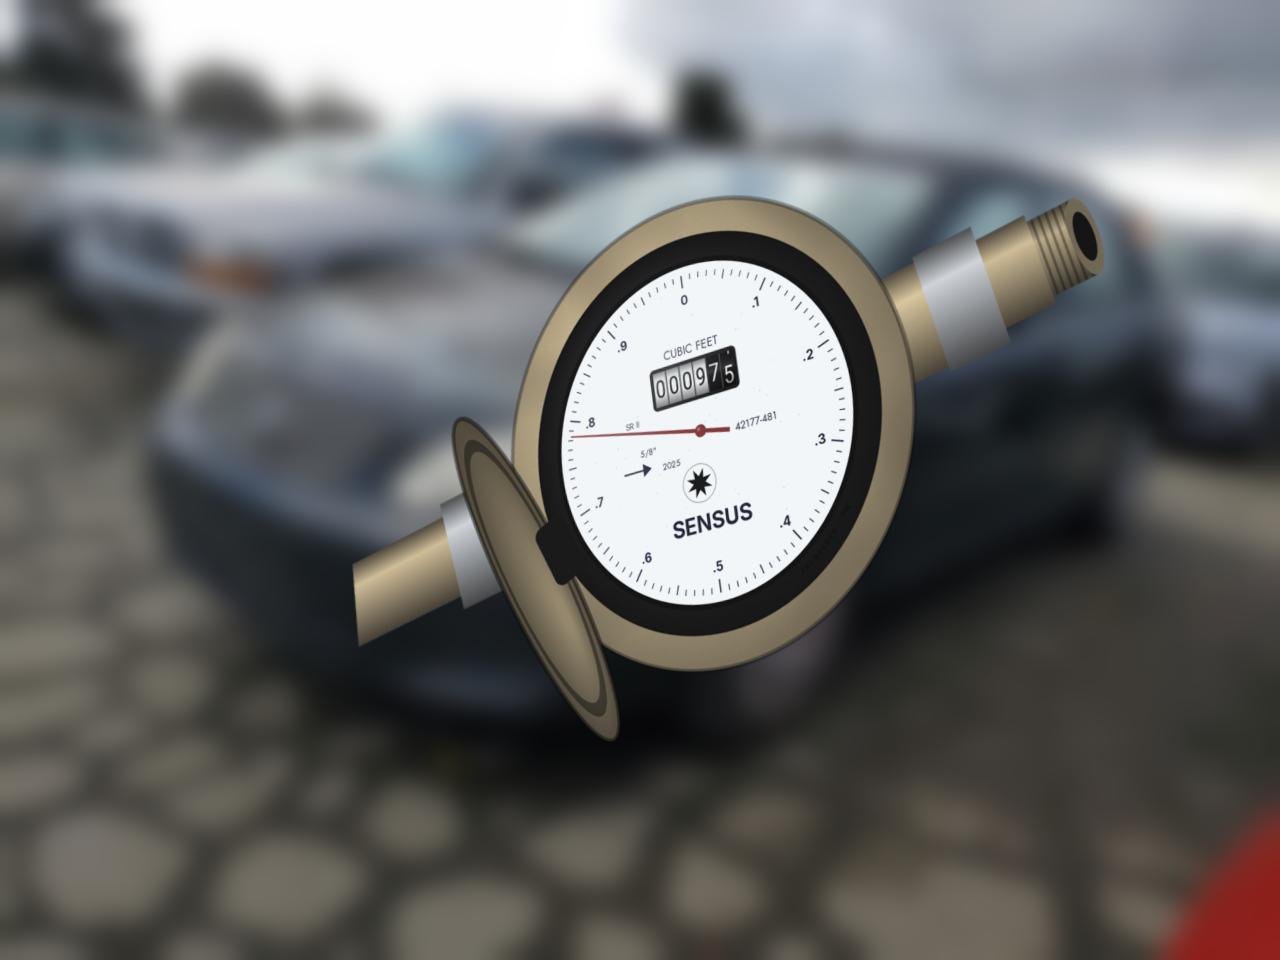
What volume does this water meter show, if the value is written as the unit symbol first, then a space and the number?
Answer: ft³ 974.78
